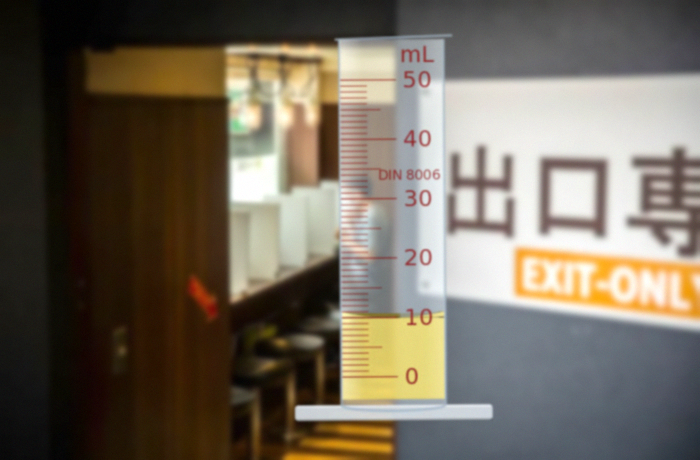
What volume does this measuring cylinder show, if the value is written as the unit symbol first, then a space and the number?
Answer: mL 10
